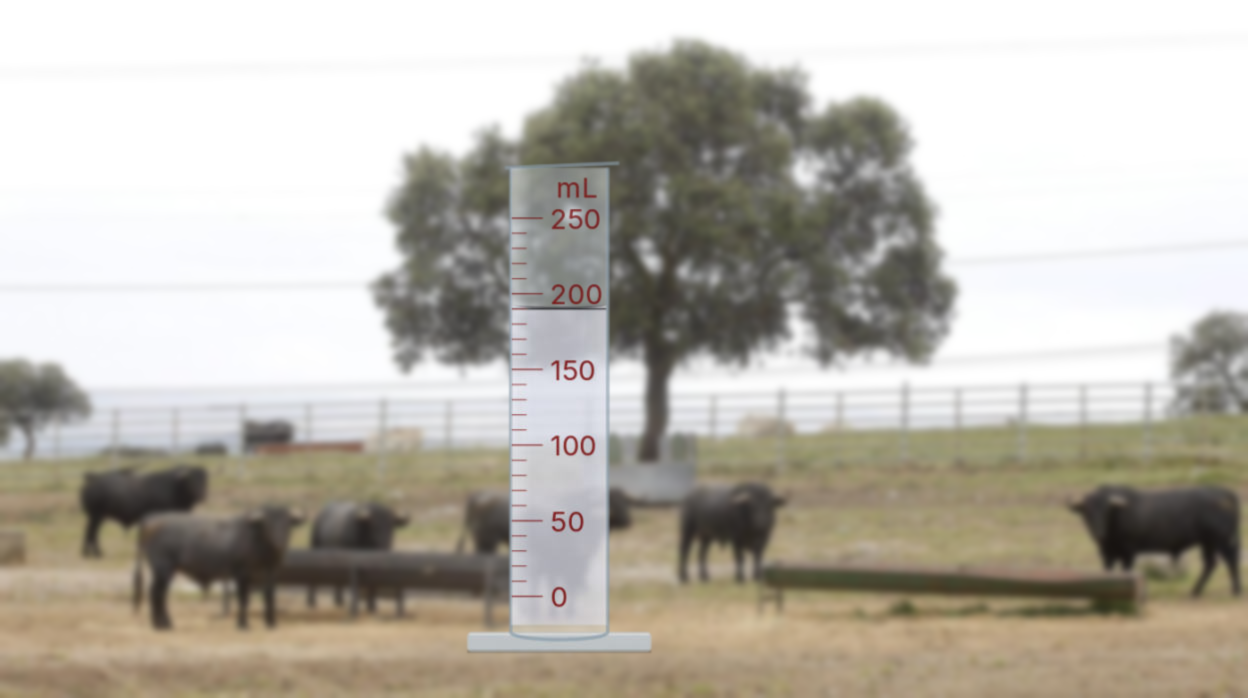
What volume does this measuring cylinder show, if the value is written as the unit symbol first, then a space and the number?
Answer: mL 190
